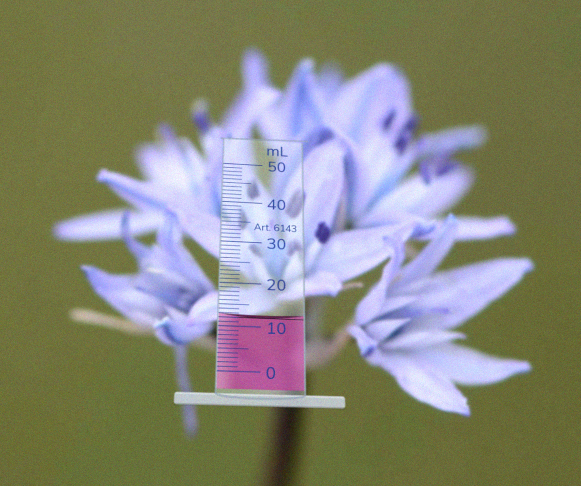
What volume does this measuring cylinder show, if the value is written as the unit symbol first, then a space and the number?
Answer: mL 12
